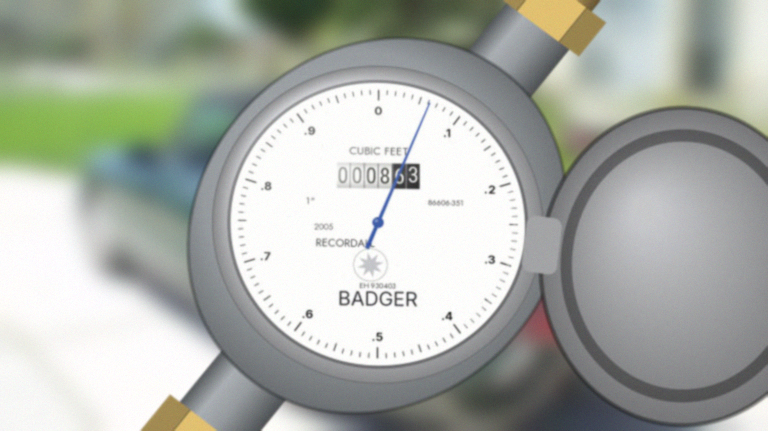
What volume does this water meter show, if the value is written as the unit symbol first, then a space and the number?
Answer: ft³ 863.06
